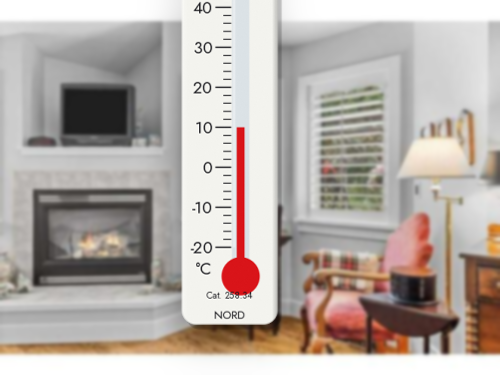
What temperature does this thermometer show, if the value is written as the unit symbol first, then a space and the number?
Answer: °C 10
